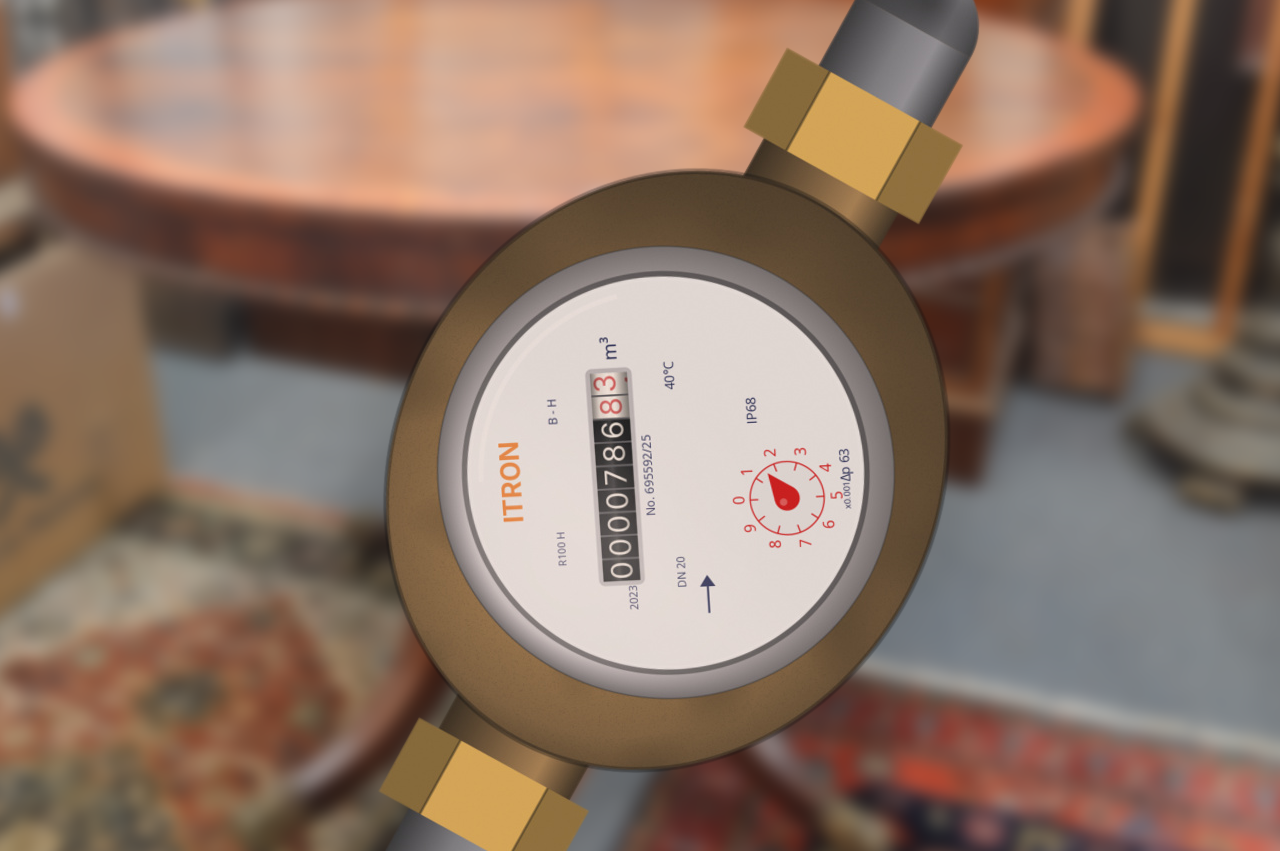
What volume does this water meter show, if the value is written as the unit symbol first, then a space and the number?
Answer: m³ 786.831
